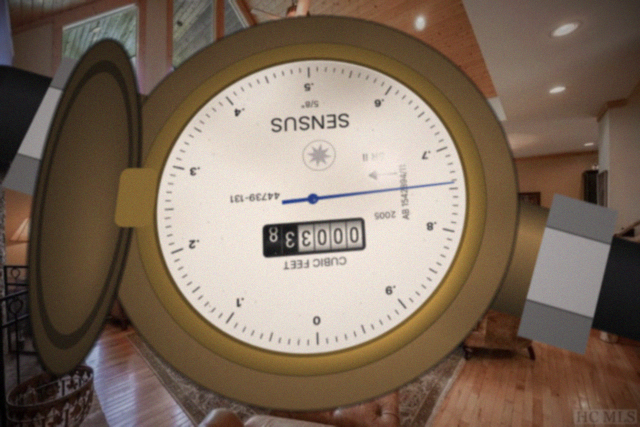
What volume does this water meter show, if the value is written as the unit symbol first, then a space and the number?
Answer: ft³ 337.74
